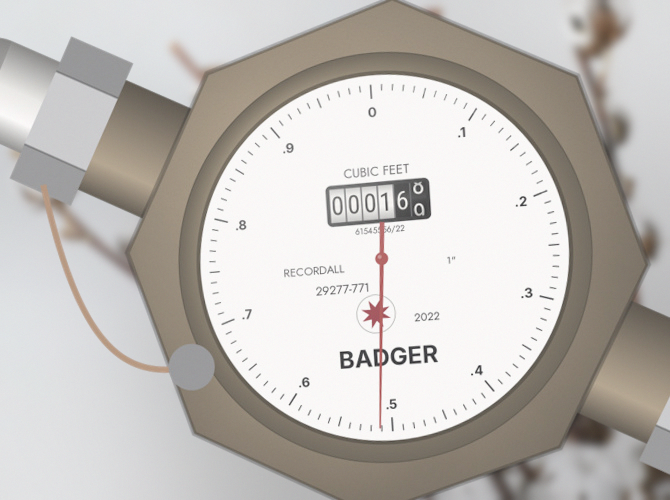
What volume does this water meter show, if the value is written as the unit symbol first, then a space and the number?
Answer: ft³ 168.51
